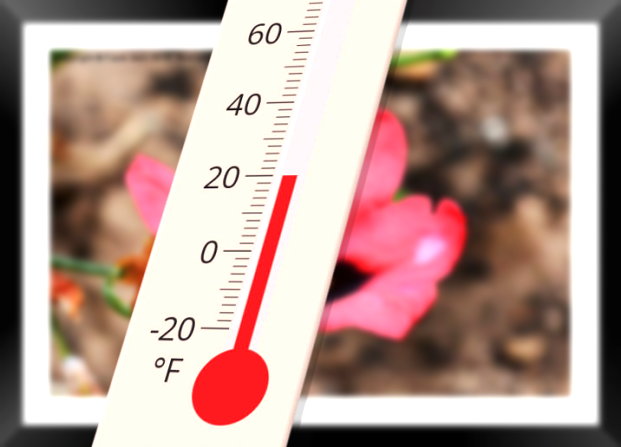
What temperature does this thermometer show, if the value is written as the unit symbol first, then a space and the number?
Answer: °F 20
